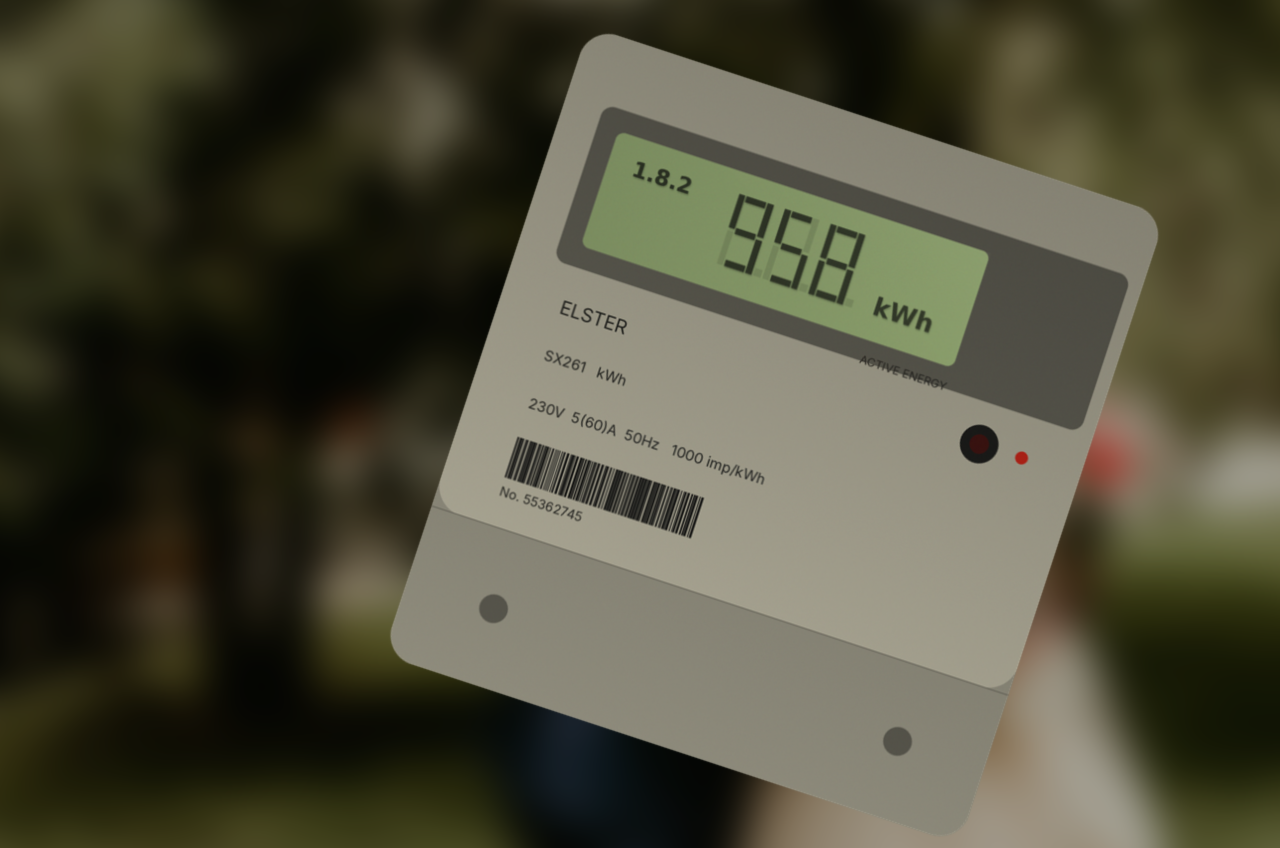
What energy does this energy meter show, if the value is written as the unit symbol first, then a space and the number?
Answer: kWh 958
